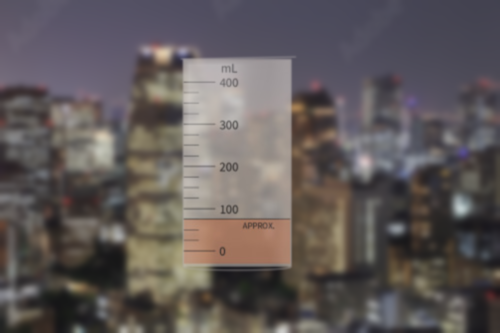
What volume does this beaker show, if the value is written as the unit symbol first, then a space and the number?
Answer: mL 75
